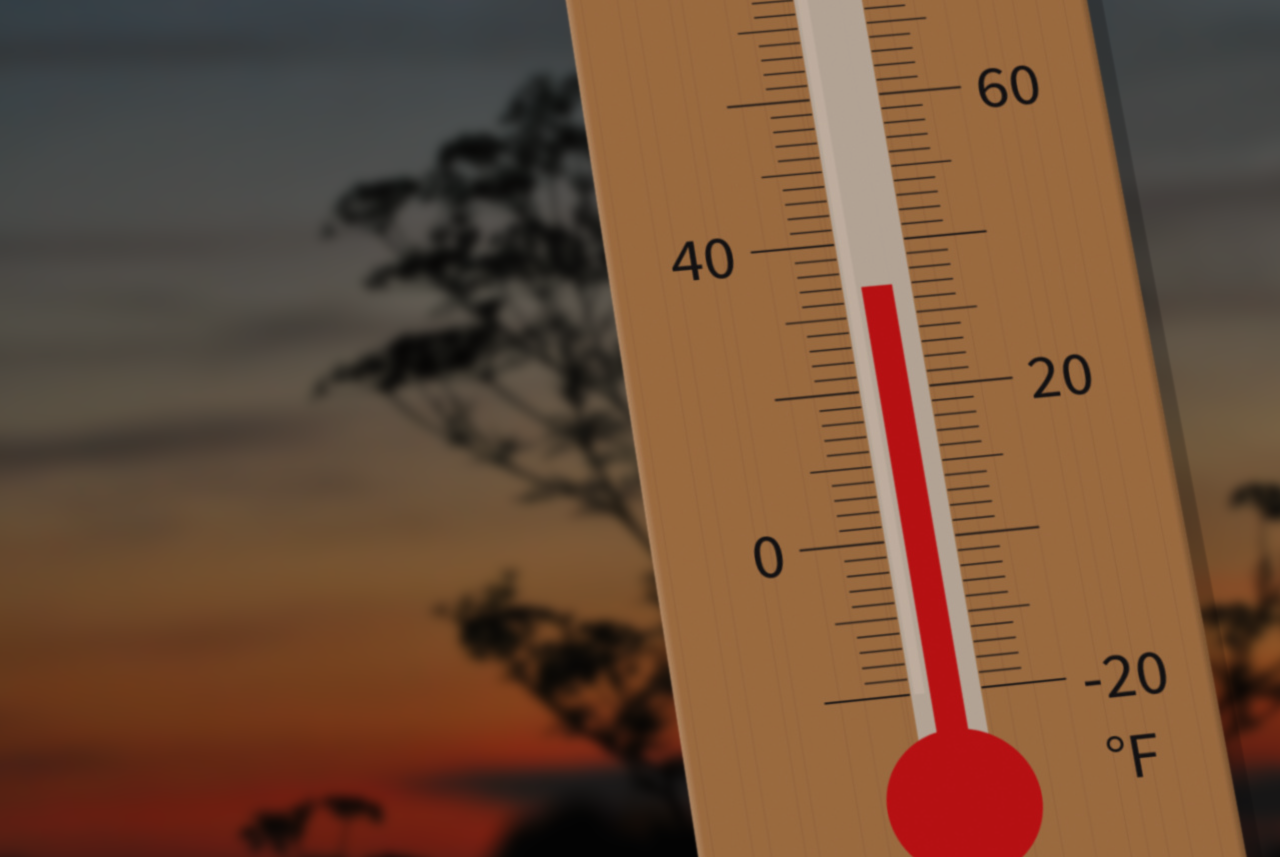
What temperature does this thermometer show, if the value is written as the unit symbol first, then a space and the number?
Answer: °F 34
